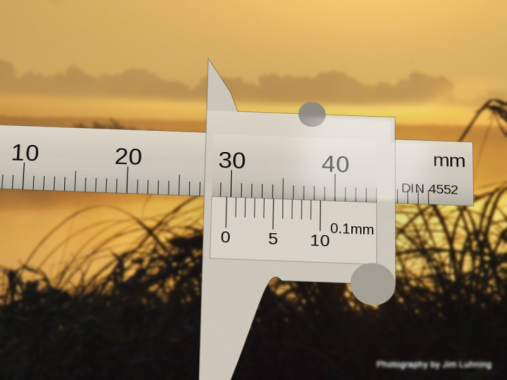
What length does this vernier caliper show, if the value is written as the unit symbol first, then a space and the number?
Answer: mm 29.6
